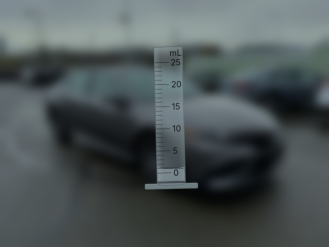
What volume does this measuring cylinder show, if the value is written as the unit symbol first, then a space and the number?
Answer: mL 1
